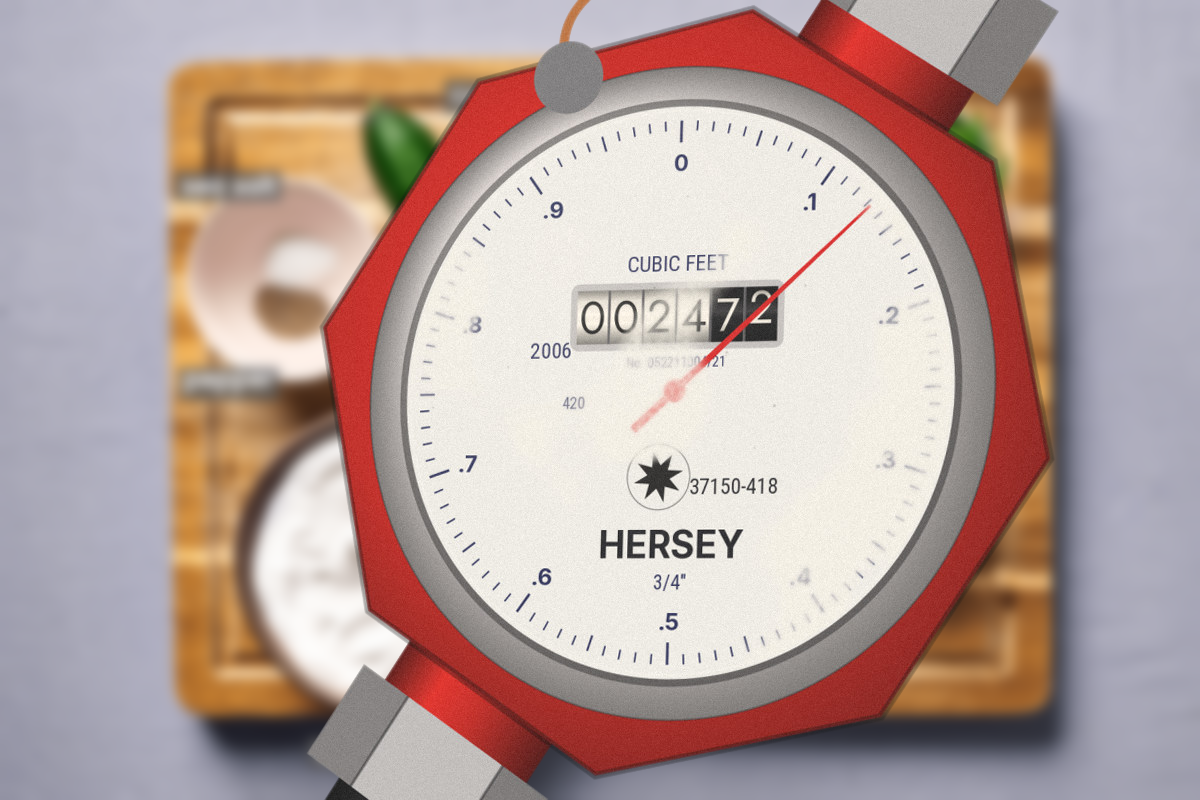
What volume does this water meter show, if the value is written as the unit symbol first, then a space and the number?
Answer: ft³ 2472.13
